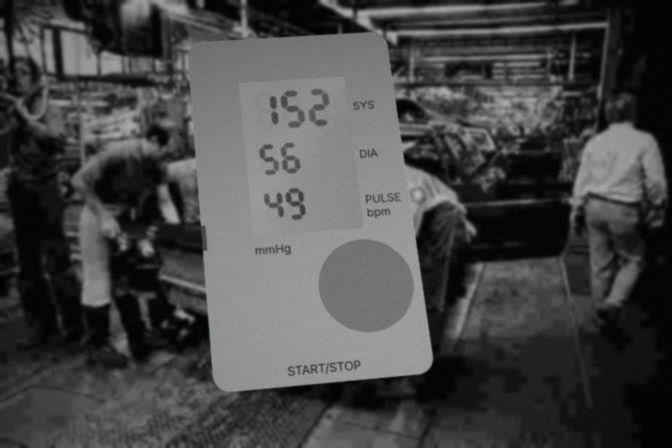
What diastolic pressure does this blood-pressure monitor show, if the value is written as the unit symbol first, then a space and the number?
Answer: mmHg 56
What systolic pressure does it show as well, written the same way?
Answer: mmHg 152
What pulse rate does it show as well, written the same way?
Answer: bpm 49
